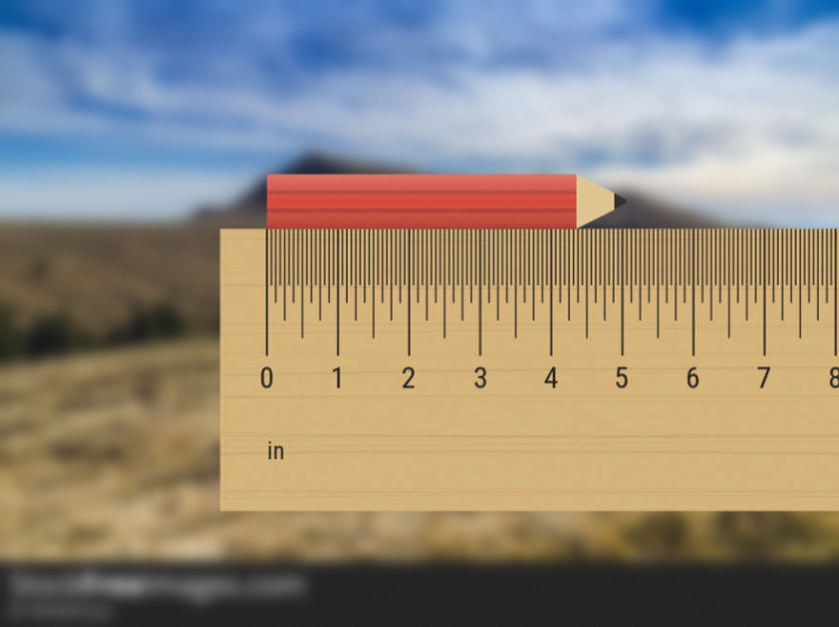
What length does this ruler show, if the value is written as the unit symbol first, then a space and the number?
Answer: in 5.0625
